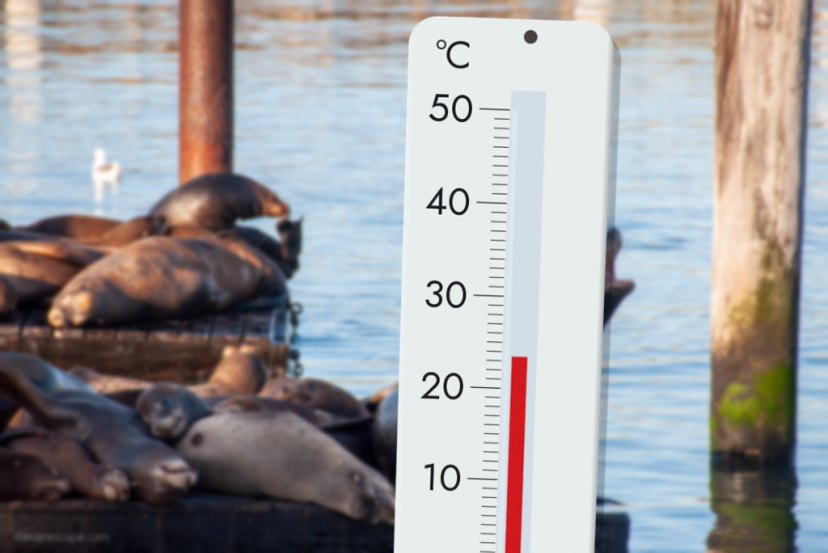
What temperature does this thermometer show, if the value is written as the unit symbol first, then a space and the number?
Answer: °C 23.5
